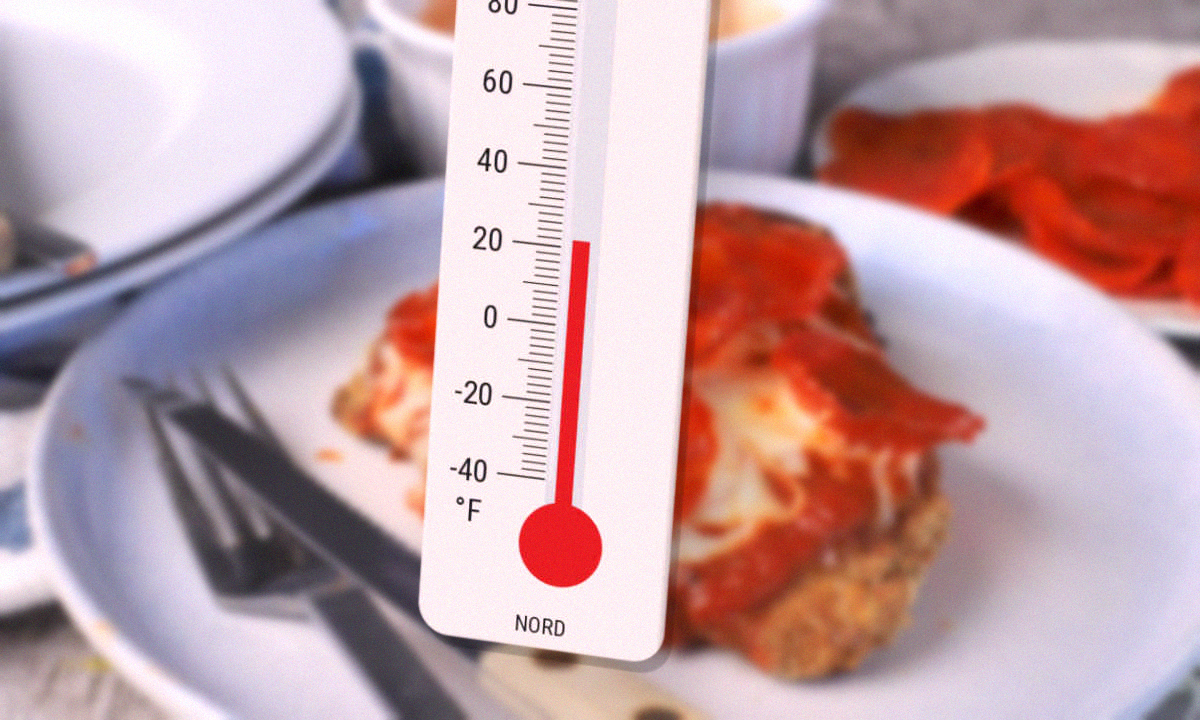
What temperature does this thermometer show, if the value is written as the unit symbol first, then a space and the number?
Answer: °F 22
